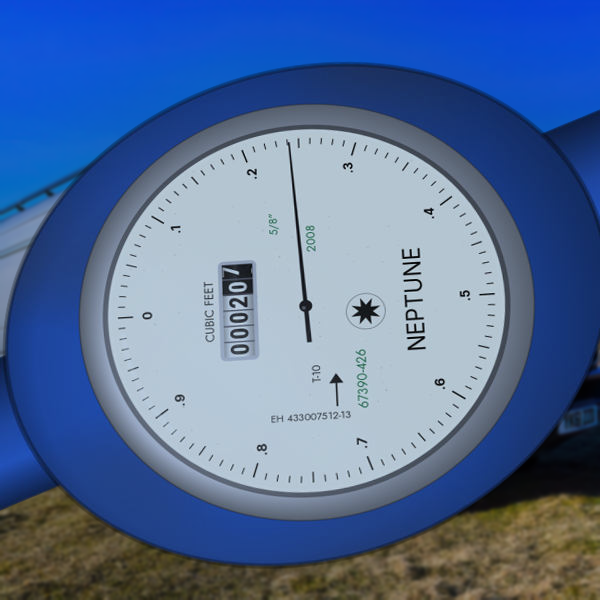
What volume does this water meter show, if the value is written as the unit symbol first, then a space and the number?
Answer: ft³ 207.24
